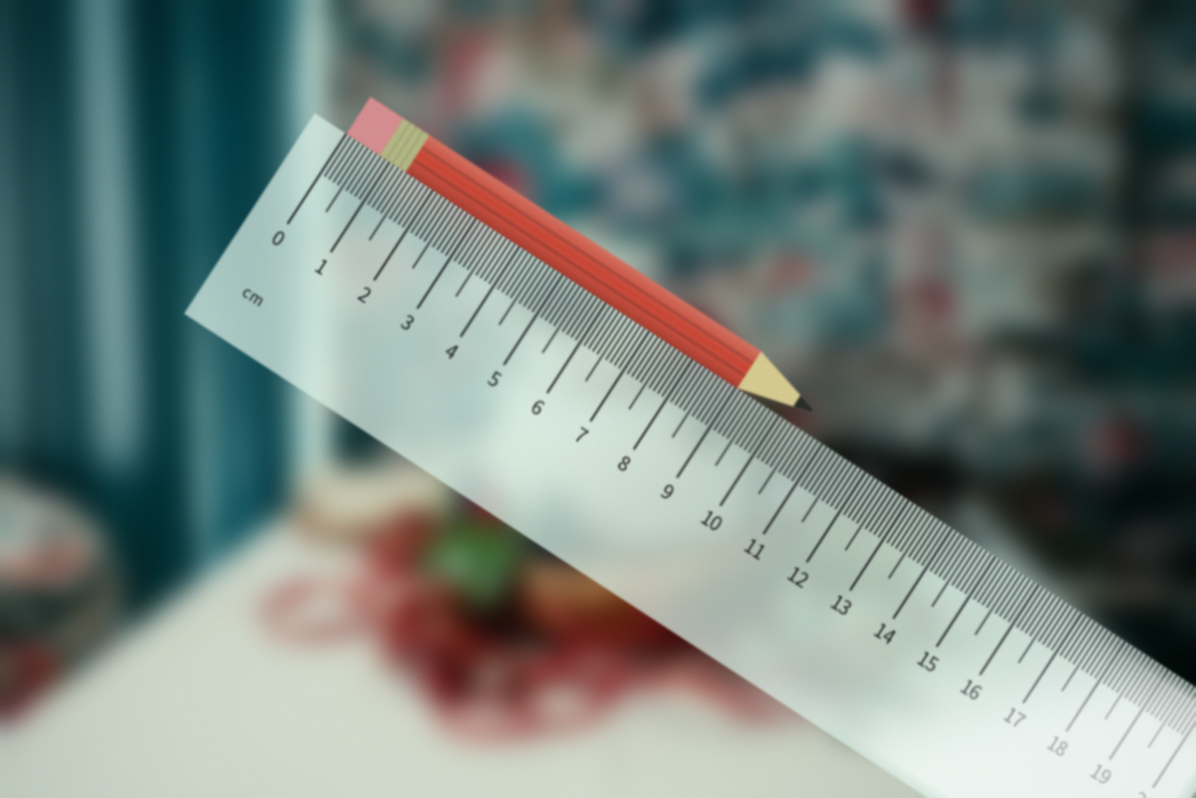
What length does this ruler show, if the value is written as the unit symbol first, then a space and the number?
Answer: cm 10.5
